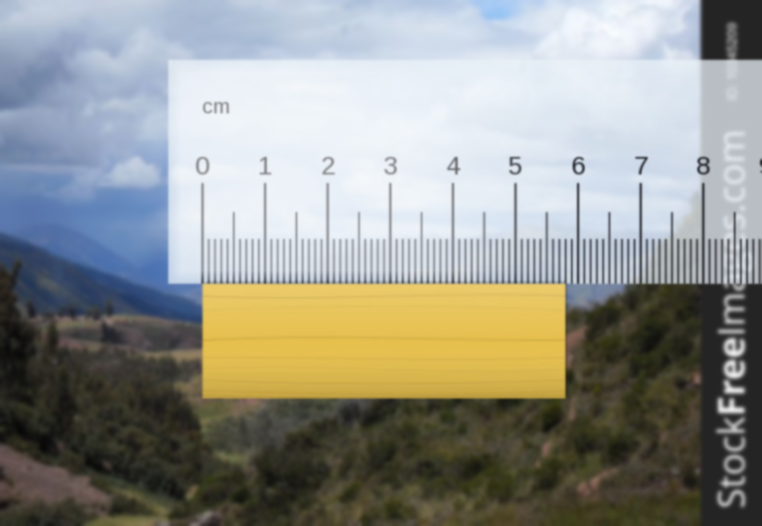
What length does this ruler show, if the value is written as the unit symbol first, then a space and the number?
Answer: cm 5.8
